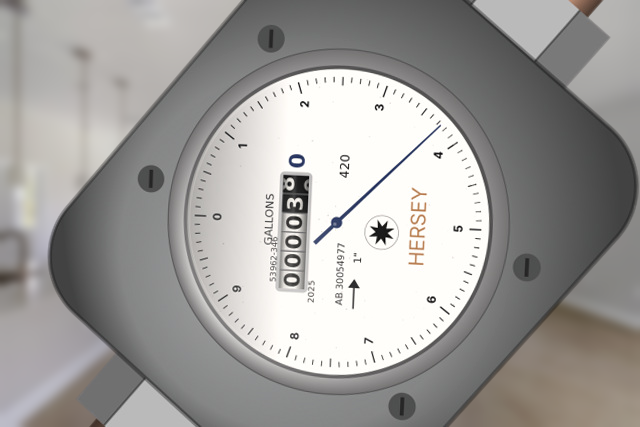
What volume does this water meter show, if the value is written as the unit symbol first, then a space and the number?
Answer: gal 383.7
